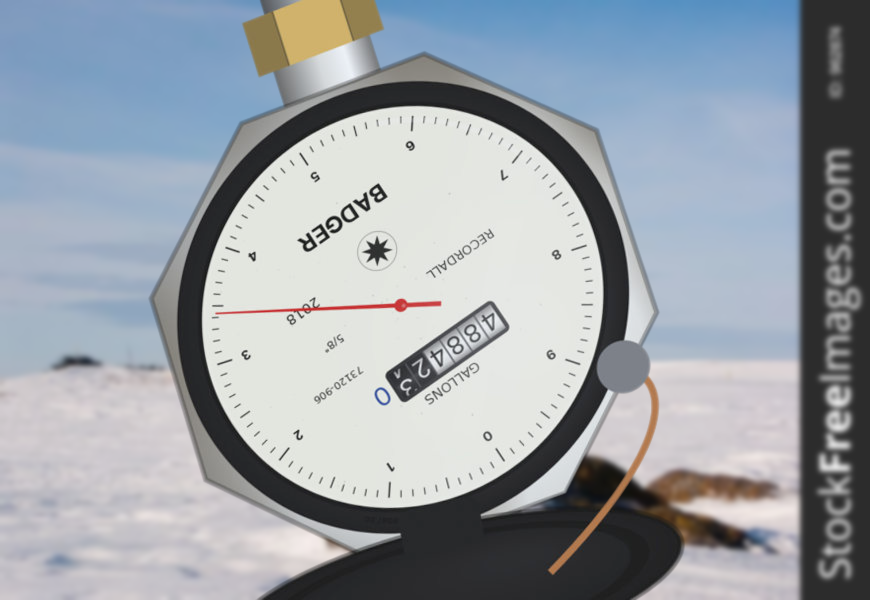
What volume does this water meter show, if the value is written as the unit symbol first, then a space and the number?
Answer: gal 4884233.4
